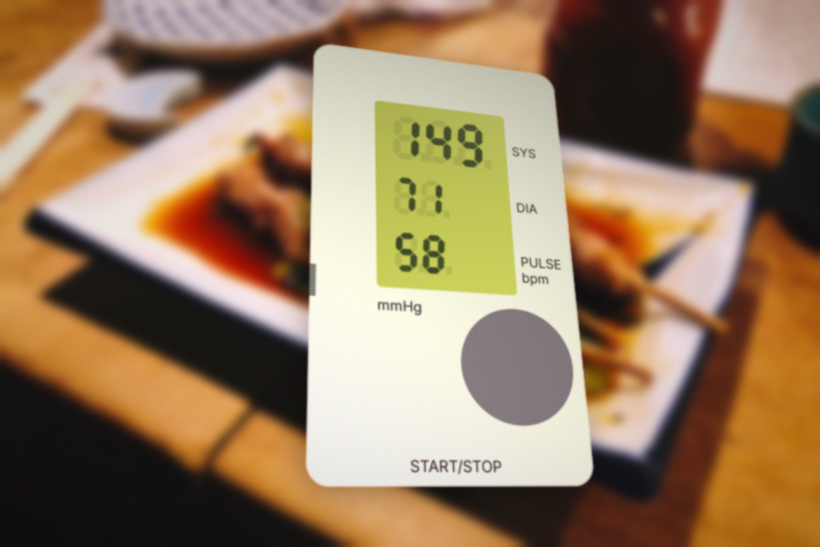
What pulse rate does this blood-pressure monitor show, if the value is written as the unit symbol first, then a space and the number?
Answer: bpm 58
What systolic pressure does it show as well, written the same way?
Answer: mmHg 149
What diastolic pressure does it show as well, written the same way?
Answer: mmHg 71
